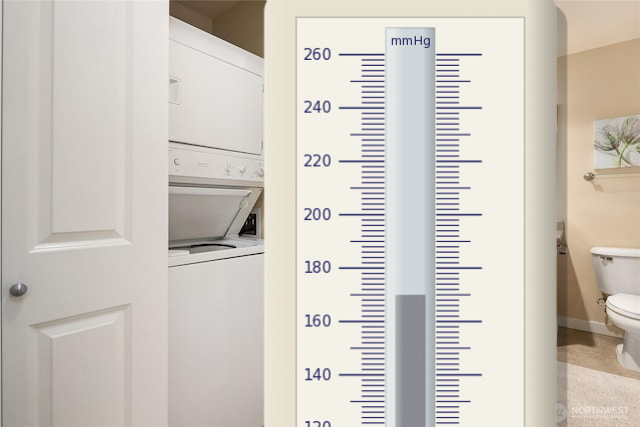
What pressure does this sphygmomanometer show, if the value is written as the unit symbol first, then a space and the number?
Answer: mmHg 170
